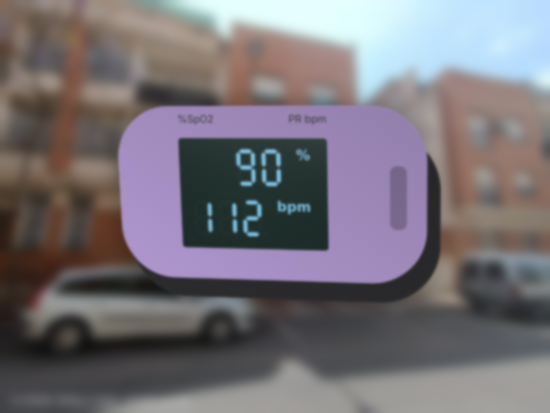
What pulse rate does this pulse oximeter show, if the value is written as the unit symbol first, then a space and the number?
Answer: bpm 112
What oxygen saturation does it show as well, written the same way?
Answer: % 90
